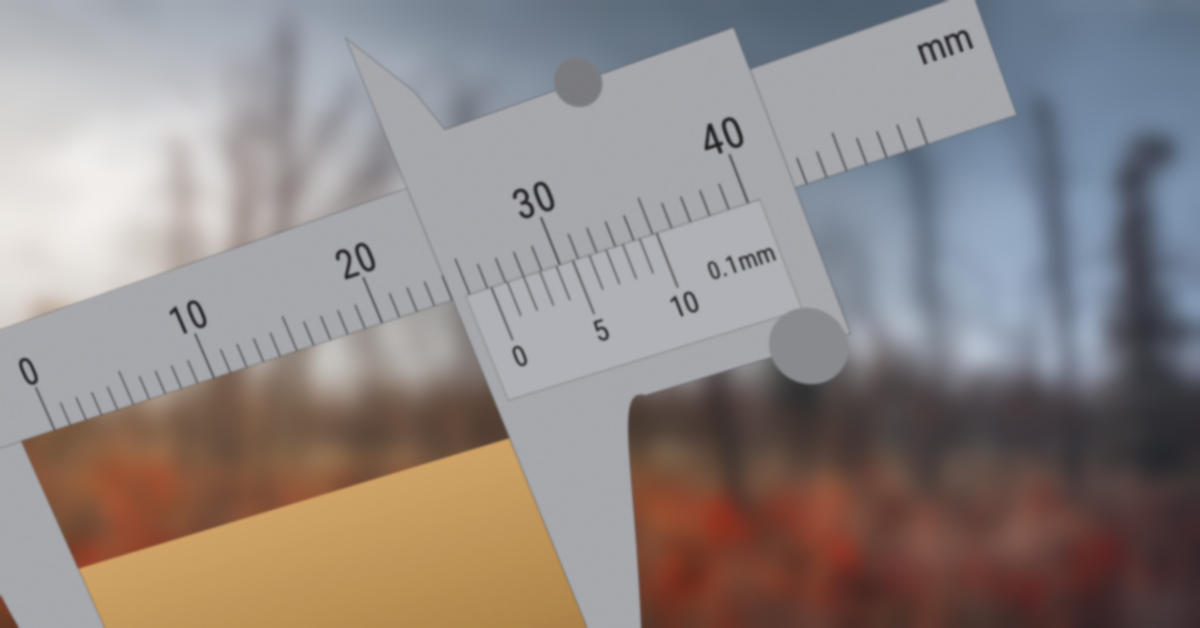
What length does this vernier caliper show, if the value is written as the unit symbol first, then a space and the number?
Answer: mm 26.2
